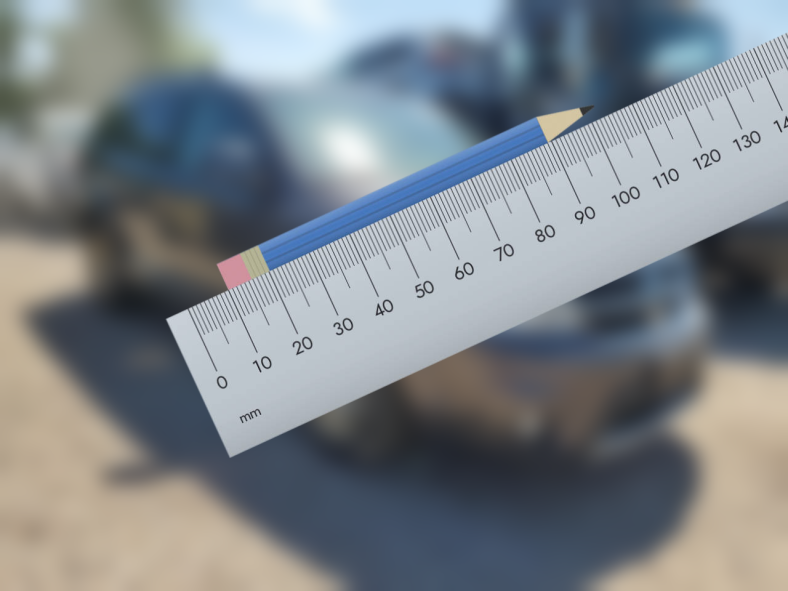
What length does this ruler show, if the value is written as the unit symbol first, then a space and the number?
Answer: mm 92
